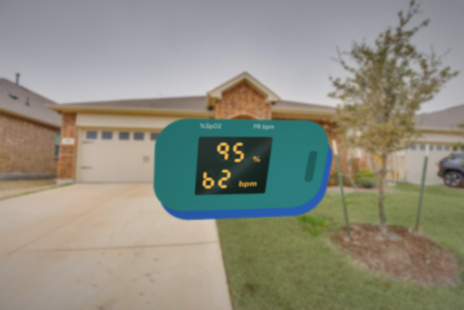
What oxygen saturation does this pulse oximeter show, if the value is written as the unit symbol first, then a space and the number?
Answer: % 95
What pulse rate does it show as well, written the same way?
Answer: bpm 62
